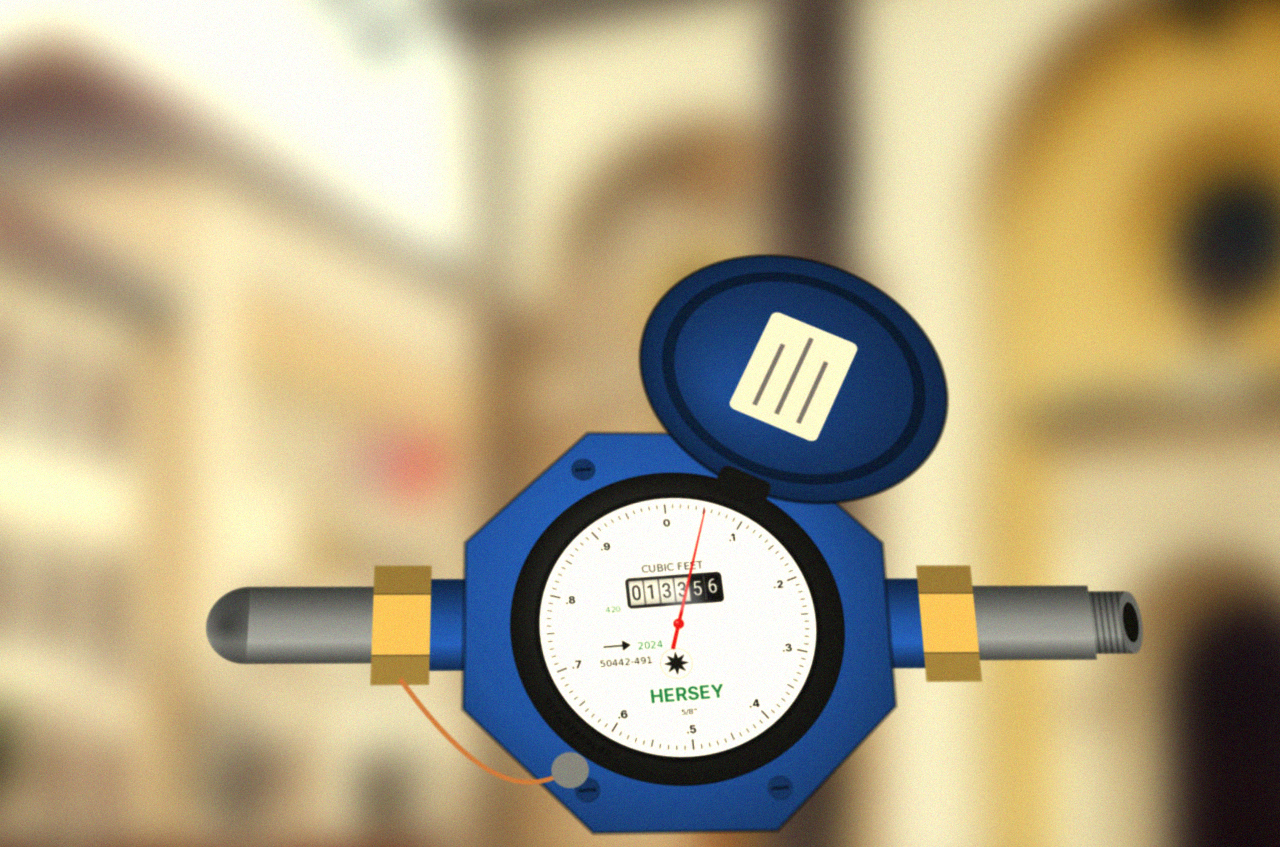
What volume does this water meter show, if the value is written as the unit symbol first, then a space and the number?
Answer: ft³ 13356.05
